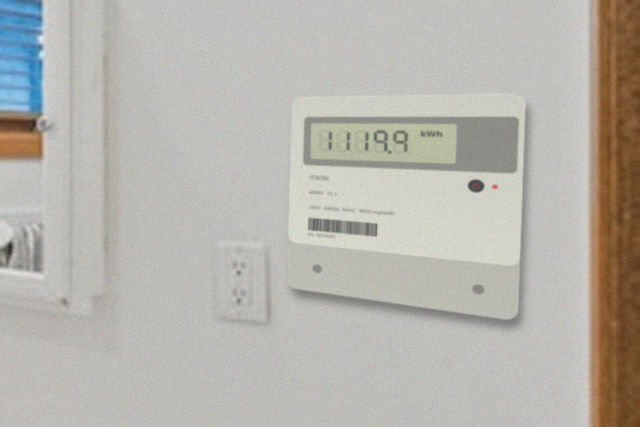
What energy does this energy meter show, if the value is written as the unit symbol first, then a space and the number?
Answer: kWh 1119.9
